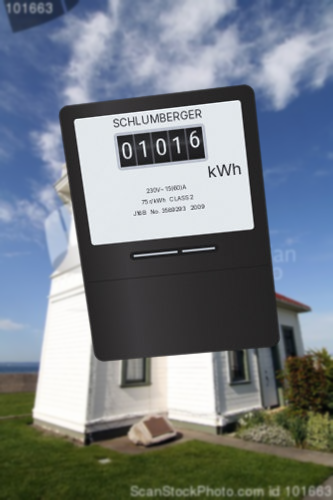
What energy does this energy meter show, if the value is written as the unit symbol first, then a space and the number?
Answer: kWh 1016
